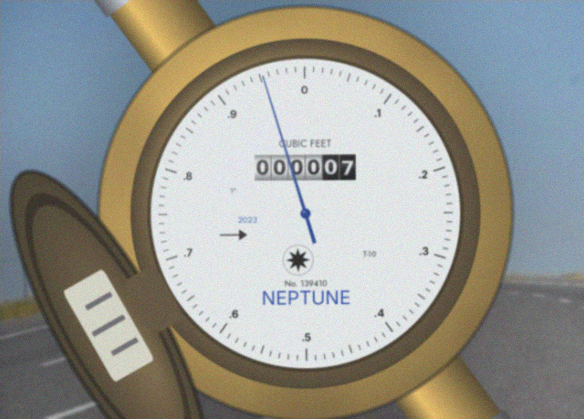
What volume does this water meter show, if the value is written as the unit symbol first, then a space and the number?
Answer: ft³ 6.95
